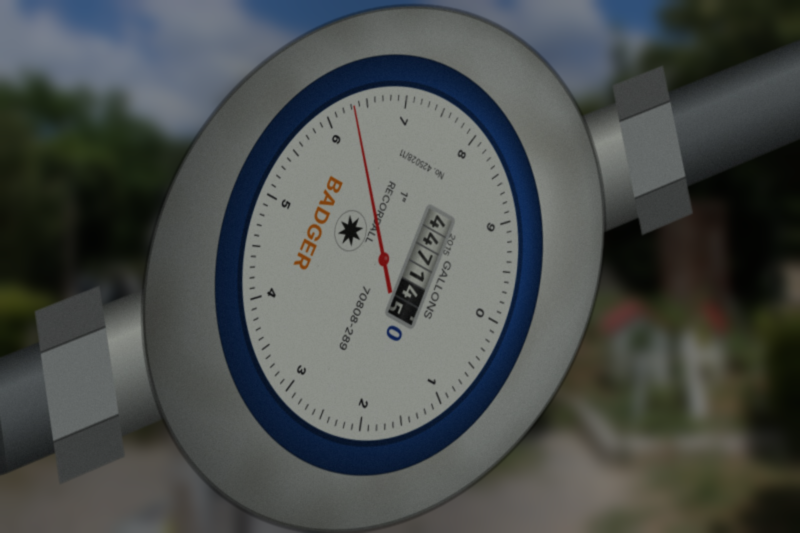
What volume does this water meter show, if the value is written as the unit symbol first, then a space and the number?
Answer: gal 4471446.3
